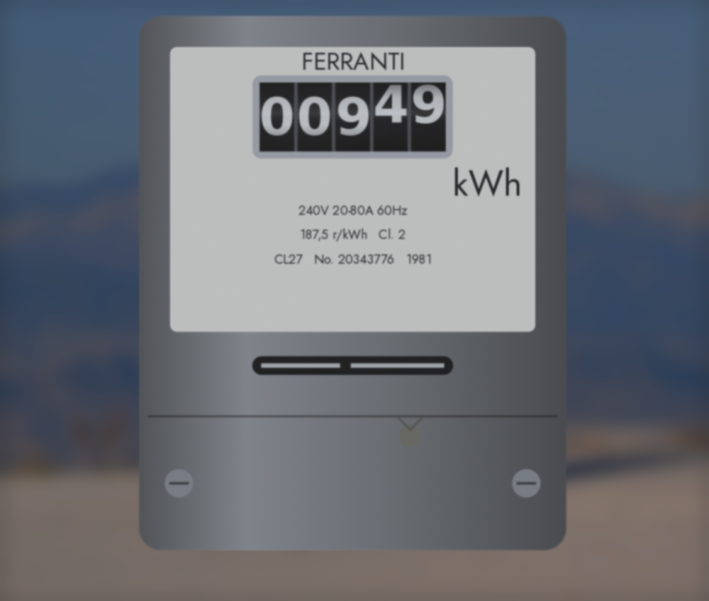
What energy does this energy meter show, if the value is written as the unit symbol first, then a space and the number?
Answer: kWh 949
